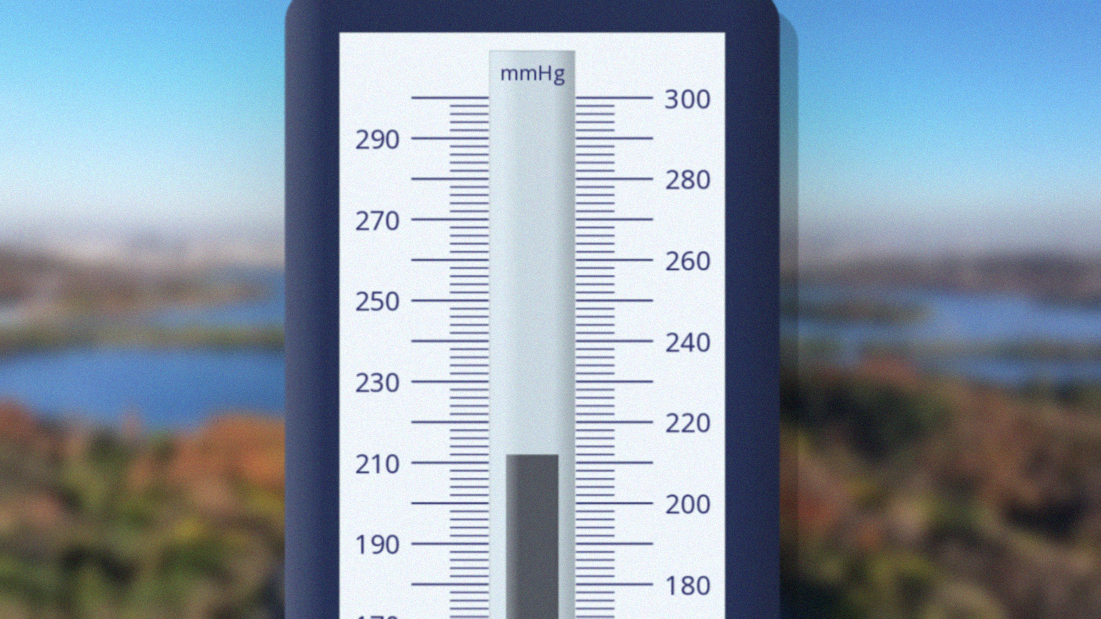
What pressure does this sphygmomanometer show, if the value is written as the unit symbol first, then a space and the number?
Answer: mmHg 212
